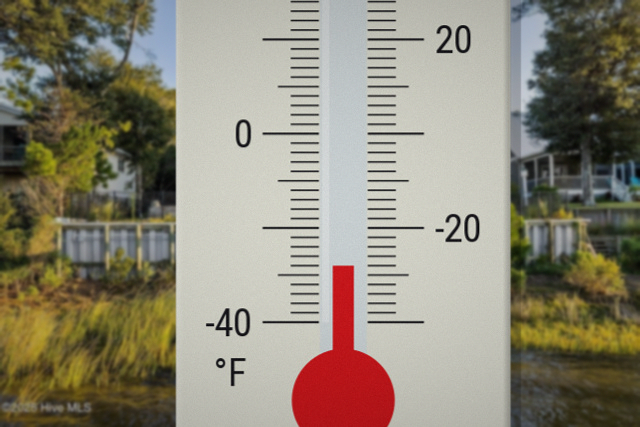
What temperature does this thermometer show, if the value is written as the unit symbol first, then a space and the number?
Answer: °F -28
